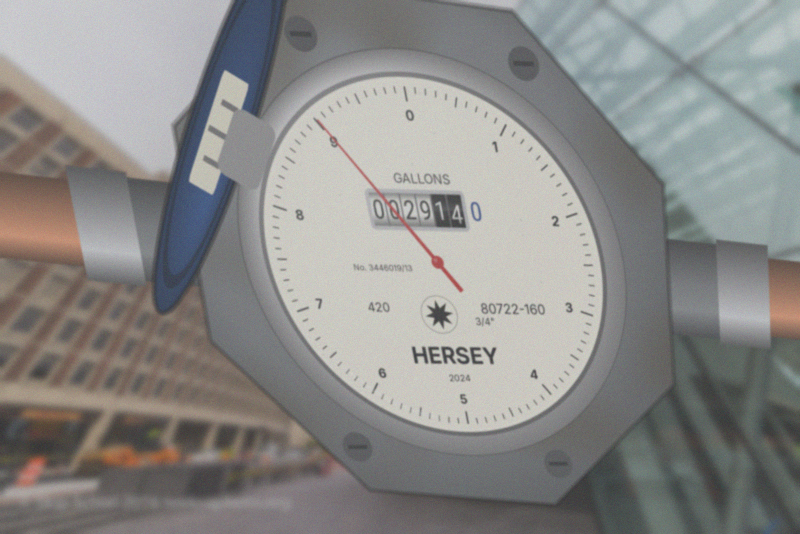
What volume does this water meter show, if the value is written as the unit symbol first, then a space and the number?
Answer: gal 29139.0
